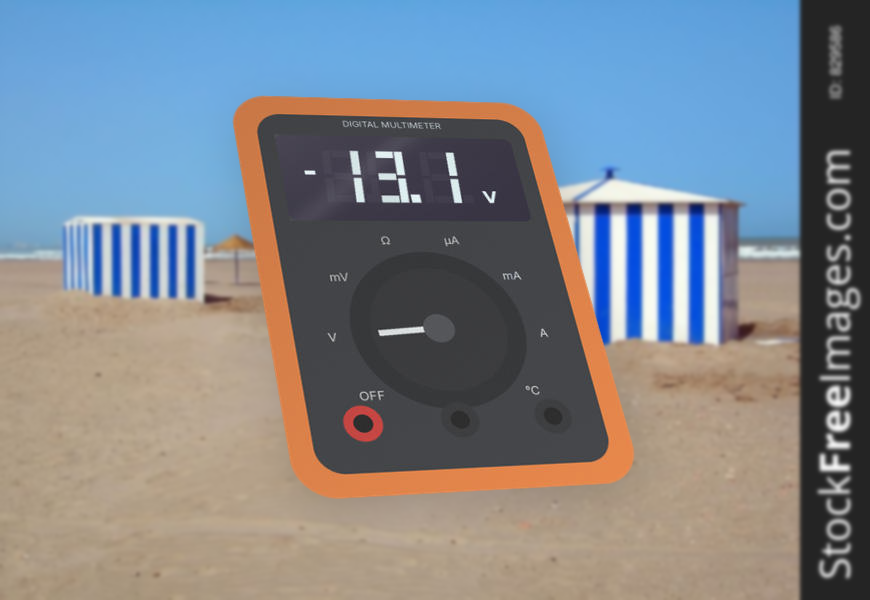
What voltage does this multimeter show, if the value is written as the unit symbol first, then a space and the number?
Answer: V -13.1
